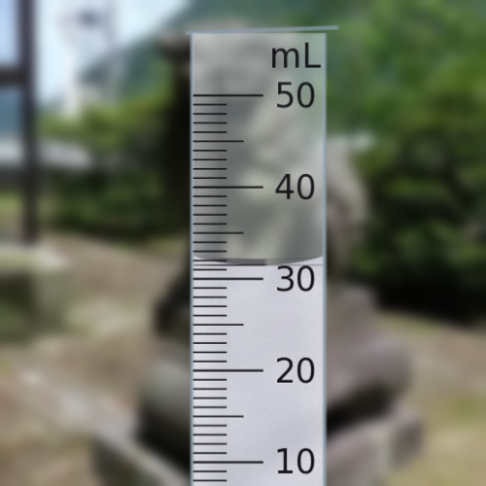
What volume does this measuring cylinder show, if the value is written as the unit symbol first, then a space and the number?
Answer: mL 31.5
